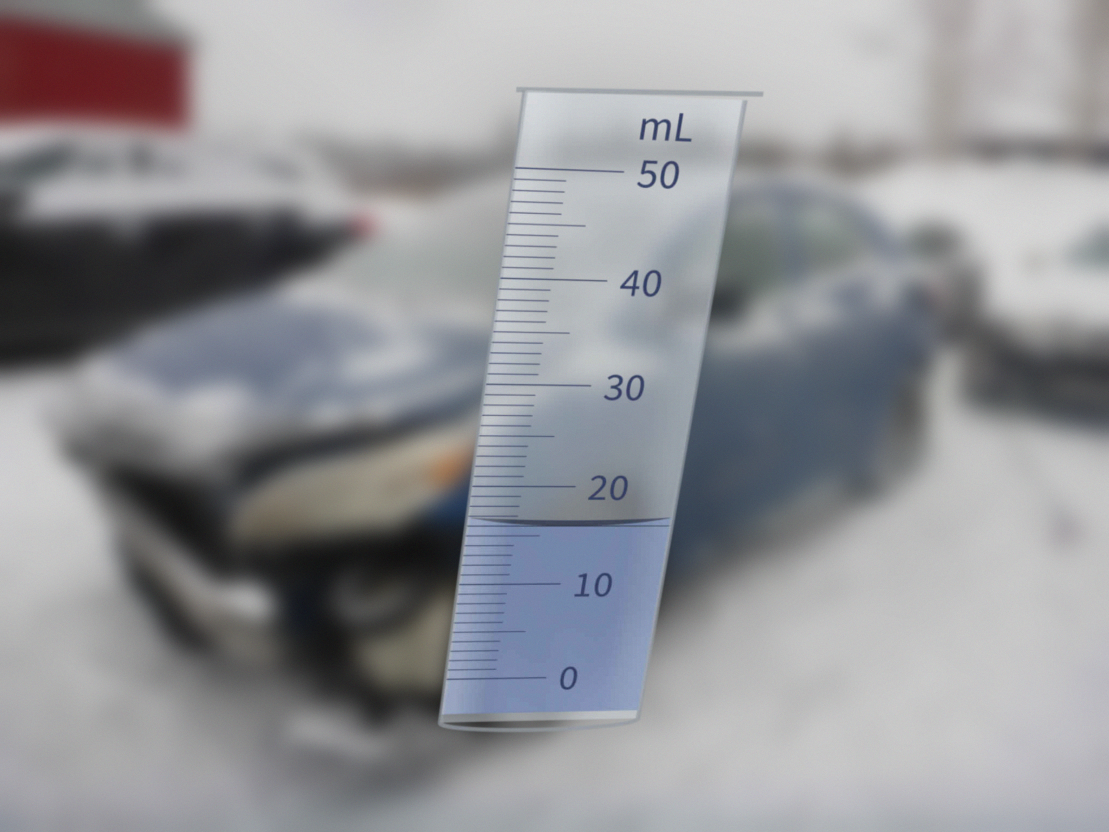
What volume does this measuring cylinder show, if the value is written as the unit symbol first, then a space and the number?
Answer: mL 16
